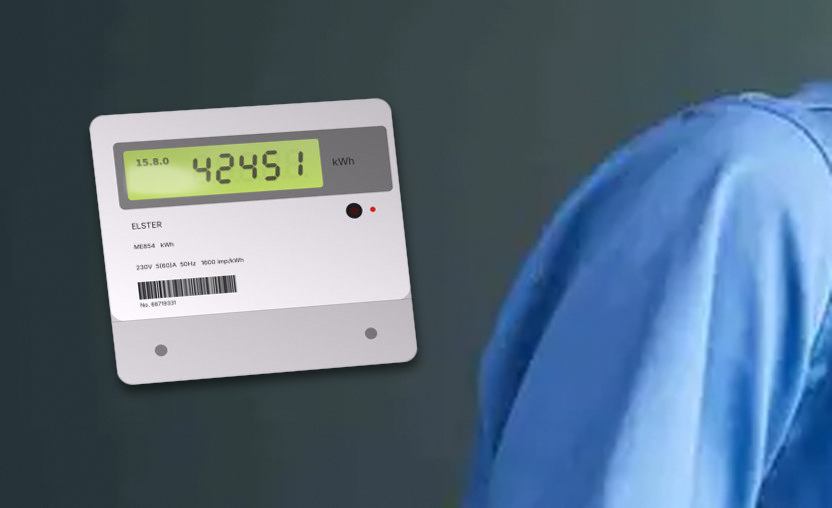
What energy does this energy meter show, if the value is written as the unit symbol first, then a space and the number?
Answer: kWh 42451
